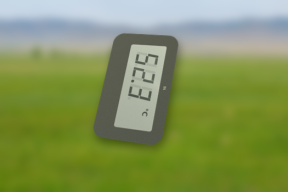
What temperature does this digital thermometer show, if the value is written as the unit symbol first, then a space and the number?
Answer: °C 52.3
